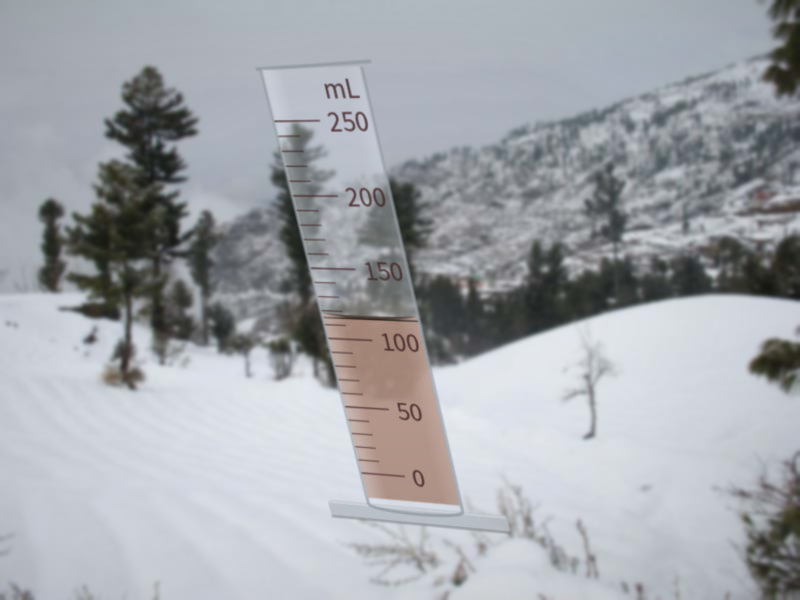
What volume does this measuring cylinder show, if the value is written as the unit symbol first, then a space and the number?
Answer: mL 115
